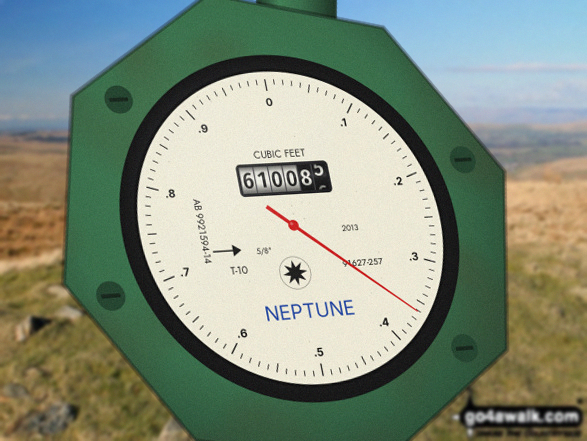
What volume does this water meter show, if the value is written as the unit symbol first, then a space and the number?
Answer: ft³ 610085.36
